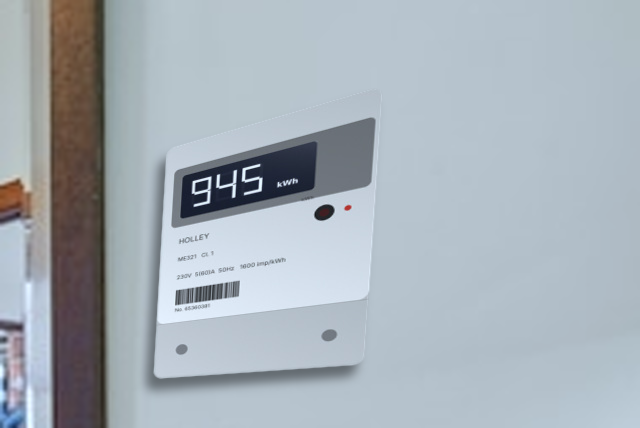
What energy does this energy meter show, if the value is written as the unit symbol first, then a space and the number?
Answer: kWh 945
